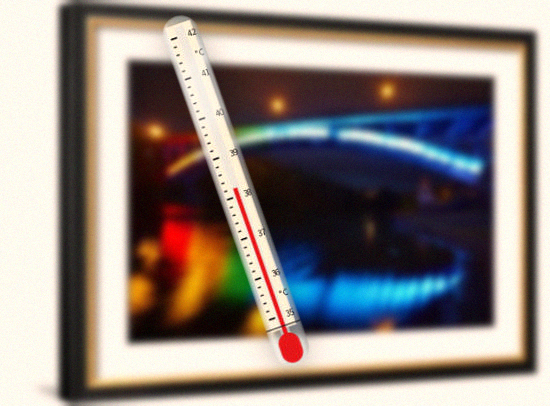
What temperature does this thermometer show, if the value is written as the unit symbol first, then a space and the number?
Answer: °C 38.2
